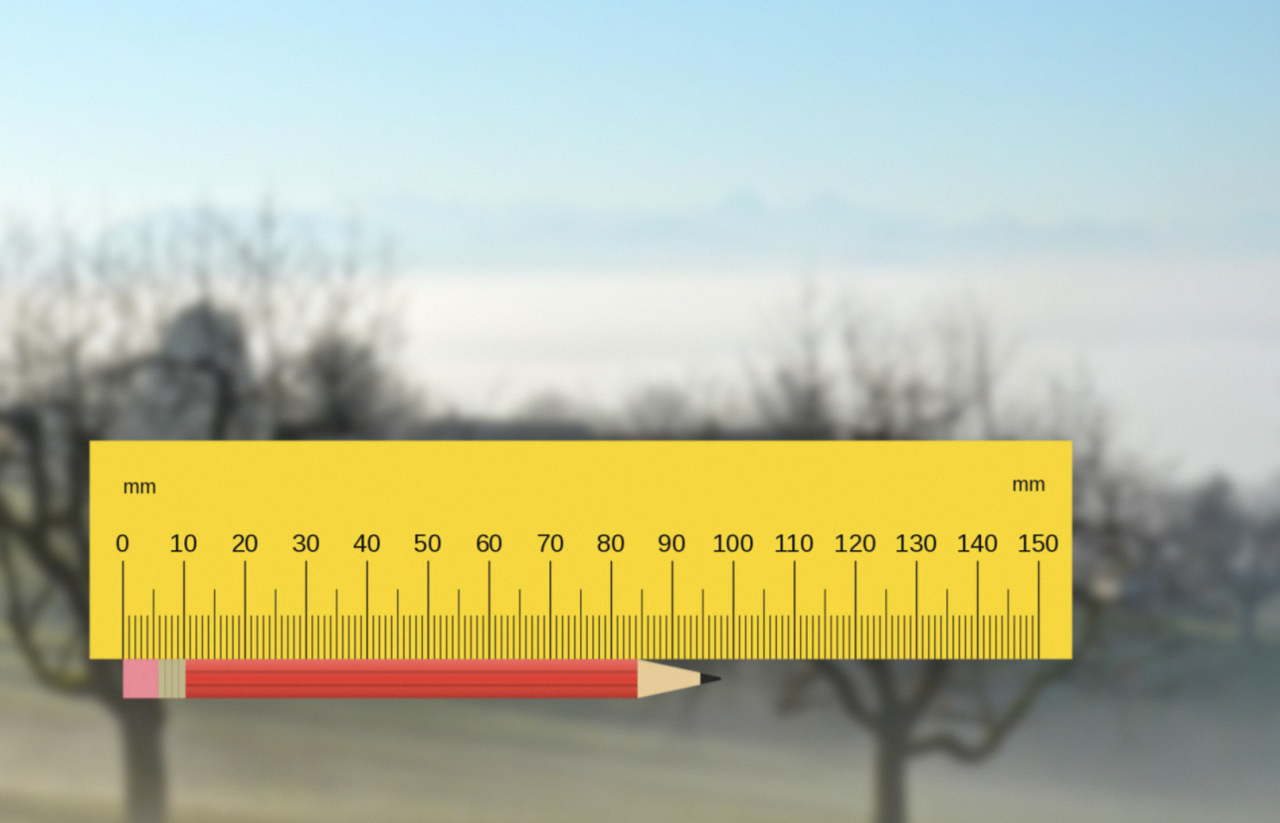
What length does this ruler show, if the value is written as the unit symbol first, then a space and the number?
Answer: mm 98
